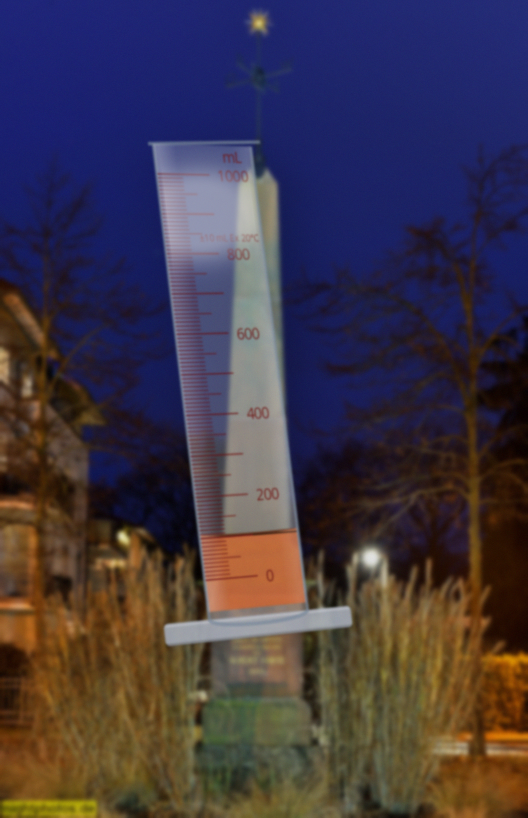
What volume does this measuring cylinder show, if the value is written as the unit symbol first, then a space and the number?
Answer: mL 100
